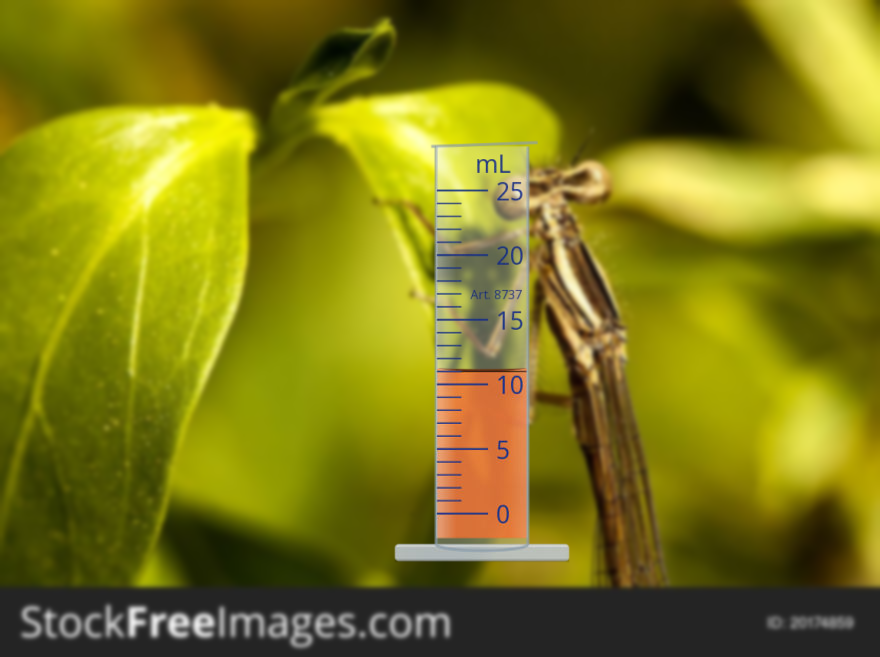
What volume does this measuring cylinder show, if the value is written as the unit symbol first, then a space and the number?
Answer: mL 11
